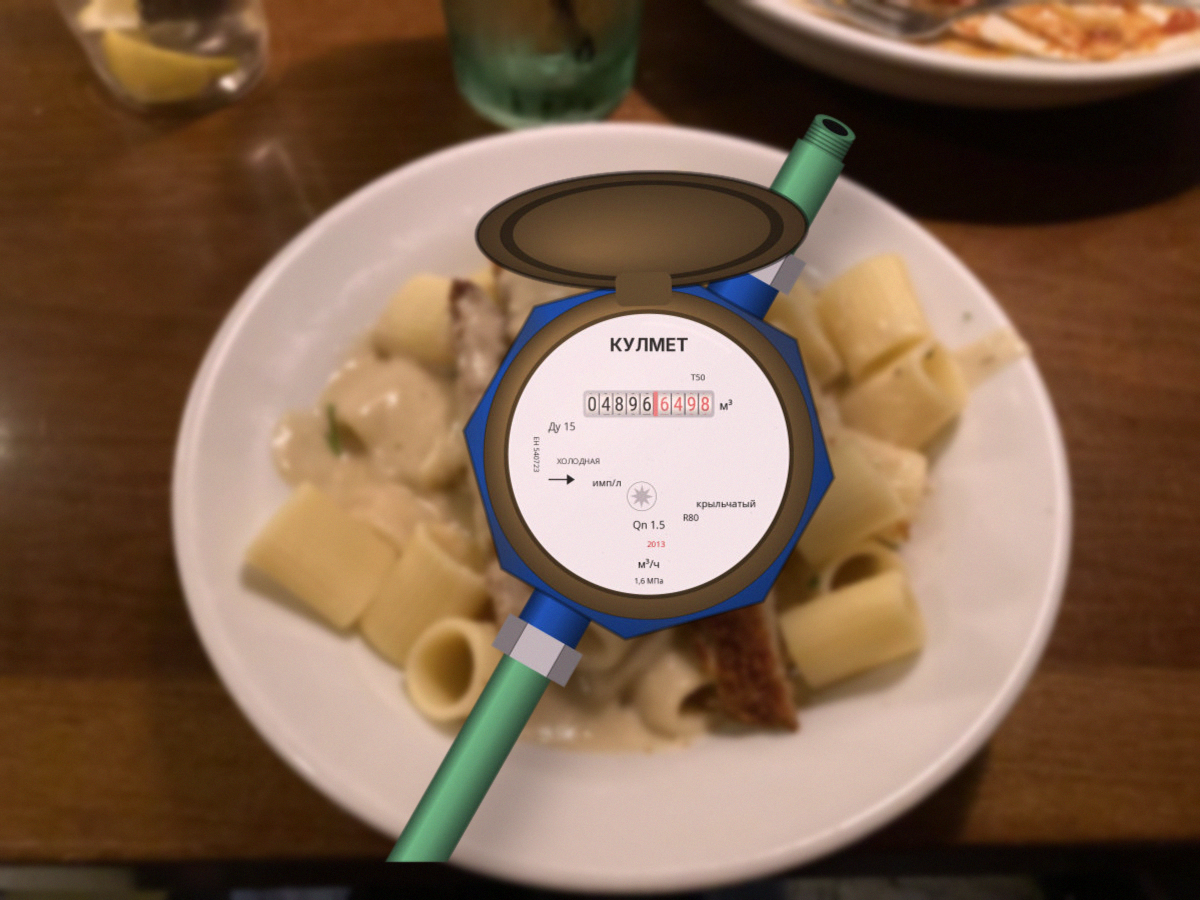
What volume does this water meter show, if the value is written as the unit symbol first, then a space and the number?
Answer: m³ 4896.6498
